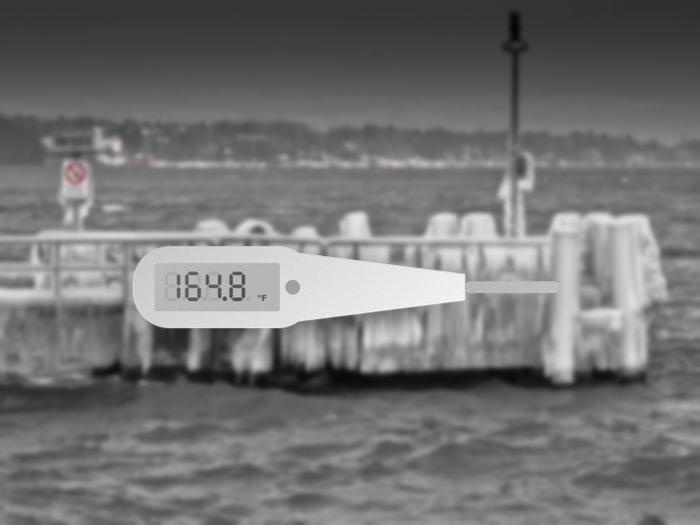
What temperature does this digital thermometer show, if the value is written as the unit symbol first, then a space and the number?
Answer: °F 164.8
